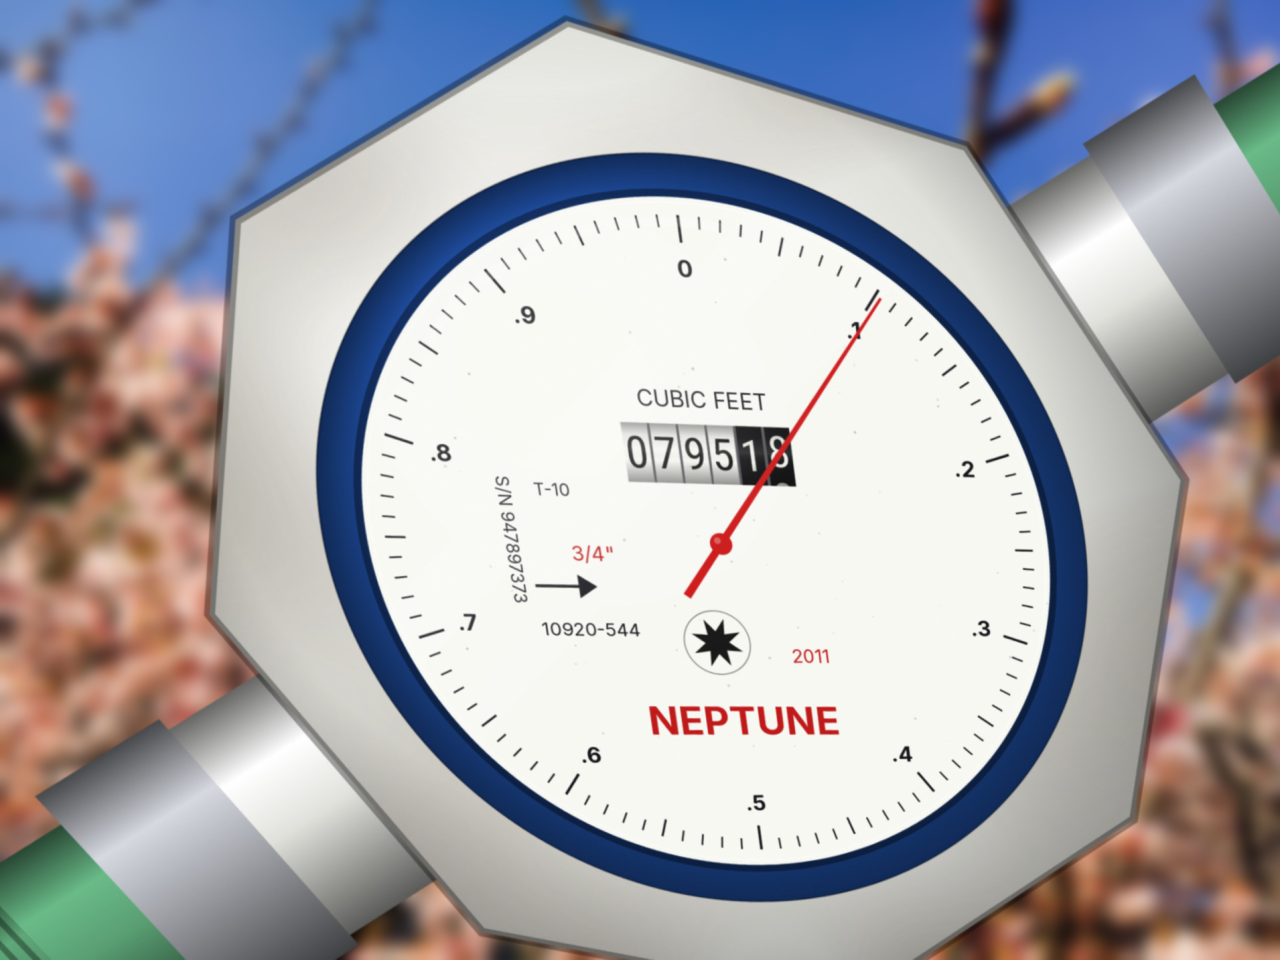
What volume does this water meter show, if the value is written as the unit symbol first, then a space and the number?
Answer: ft³ 79518.10
